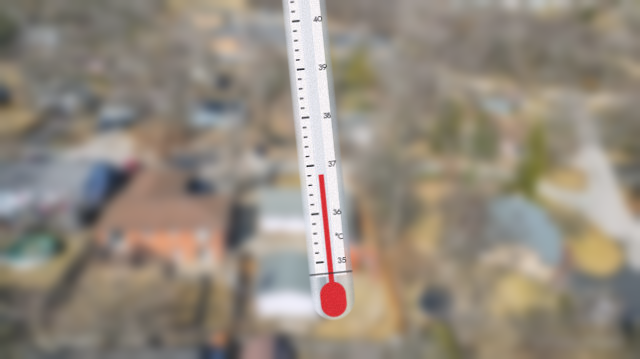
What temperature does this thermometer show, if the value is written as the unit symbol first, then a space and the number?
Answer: °C 36.8
